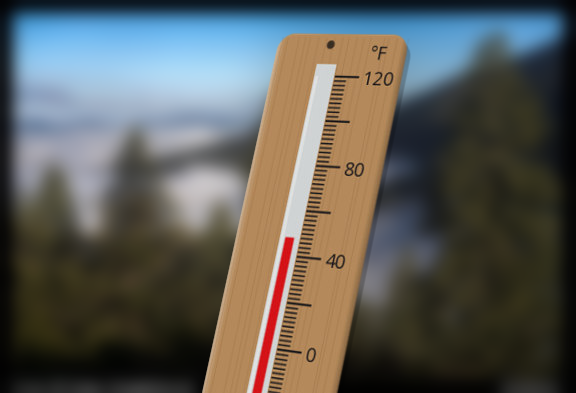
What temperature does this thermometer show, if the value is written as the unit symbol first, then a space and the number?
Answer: °F 48
